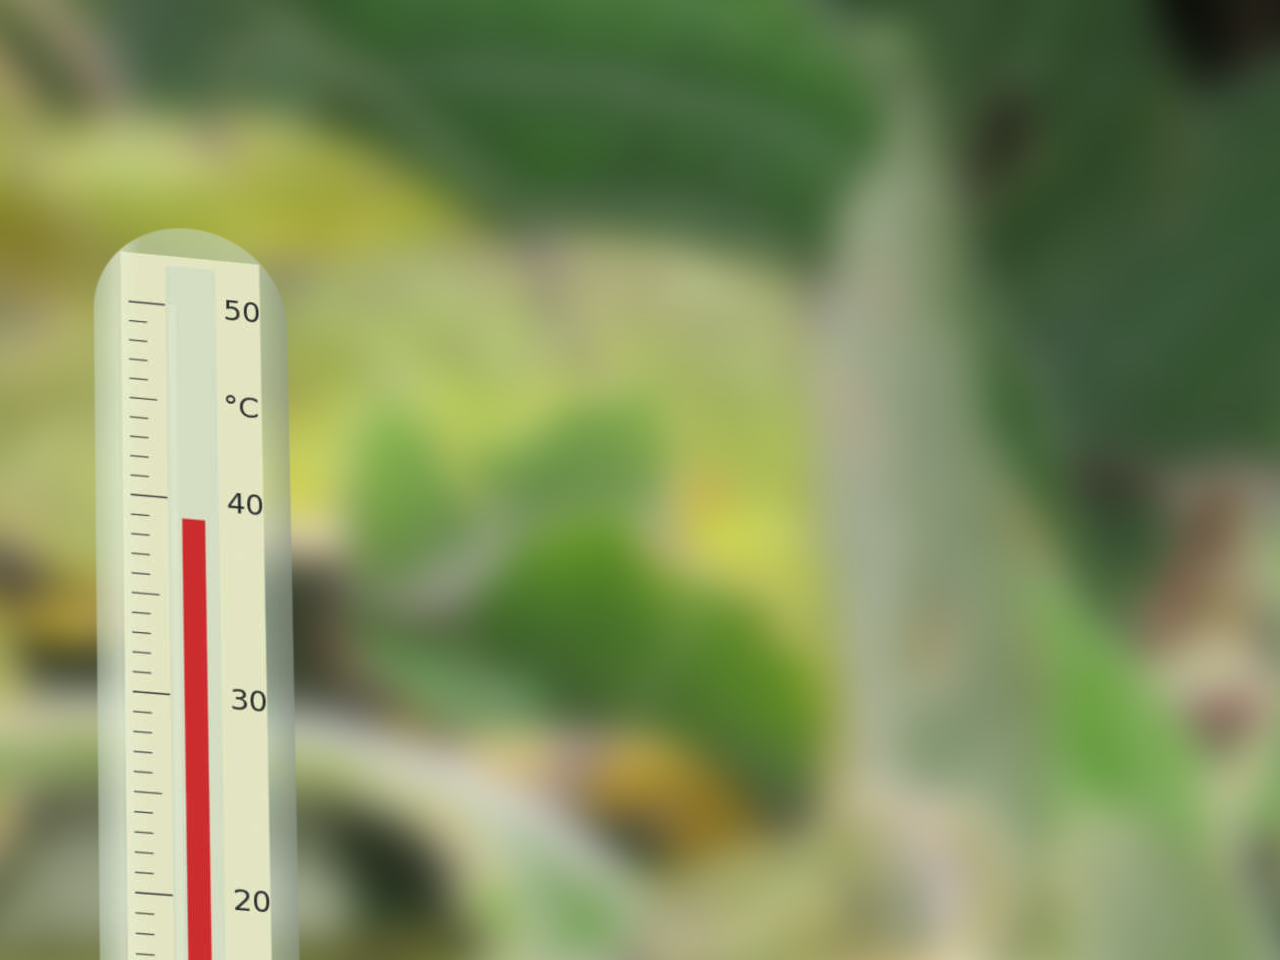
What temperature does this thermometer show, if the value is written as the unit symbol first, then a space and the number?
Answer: °C 39
